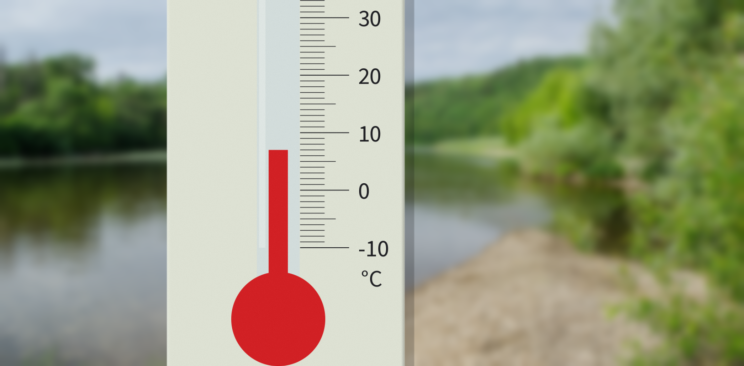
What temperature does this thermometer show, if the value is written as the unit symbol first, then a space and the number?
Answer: °C 7
